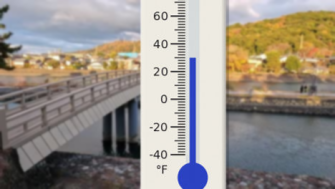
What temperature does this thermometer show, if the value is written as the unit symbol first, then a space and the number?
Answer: °F 30
